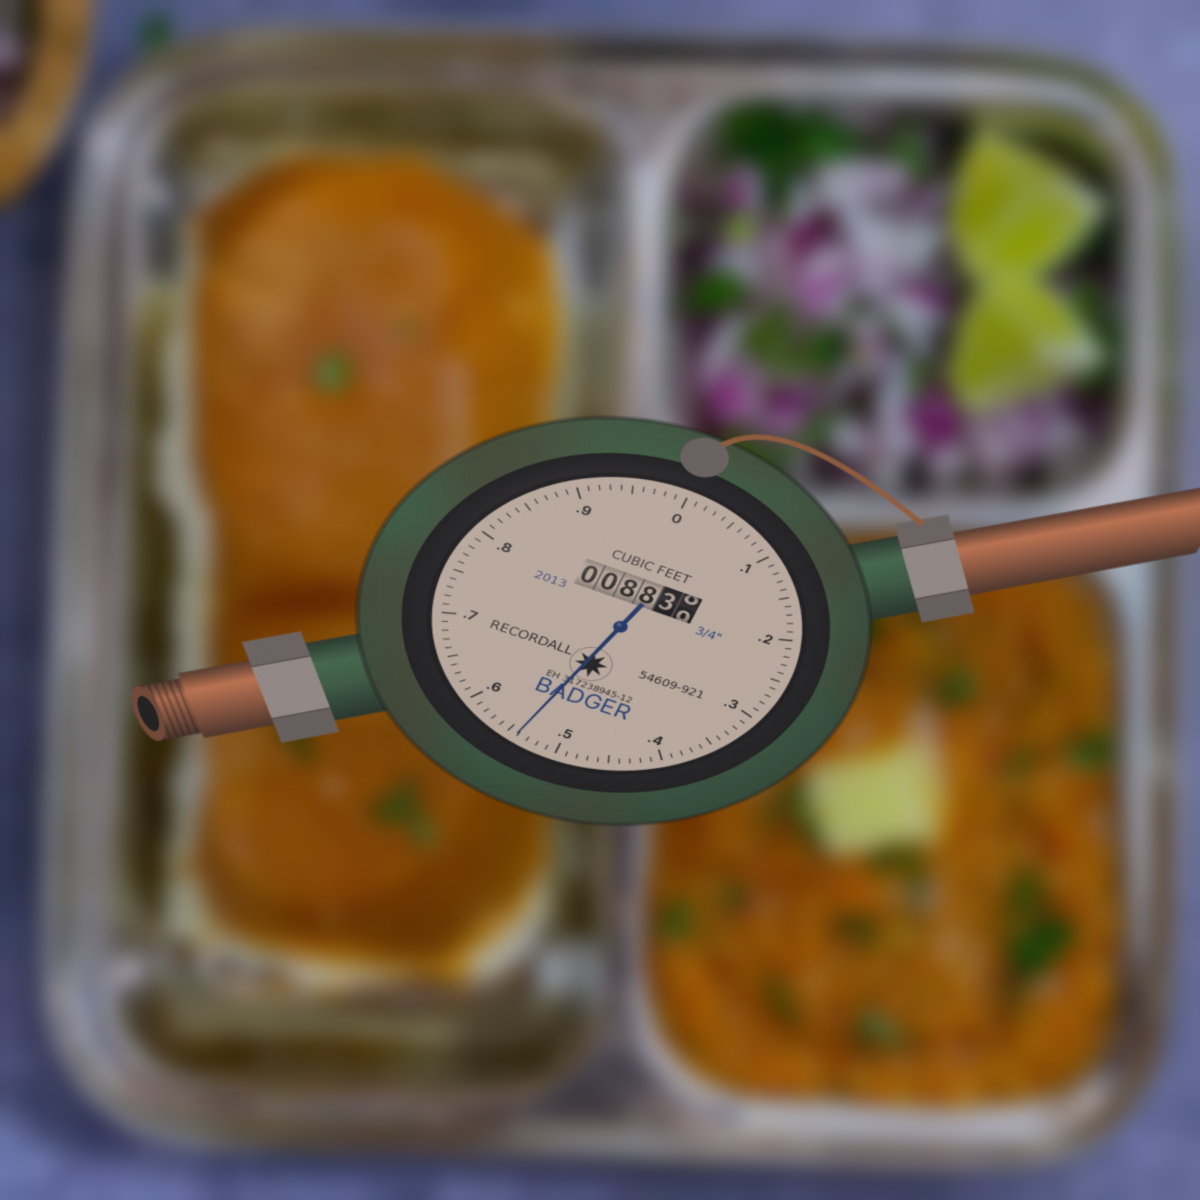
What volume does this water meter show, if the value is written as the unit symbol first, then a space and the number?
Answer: ft³ 8838.54
